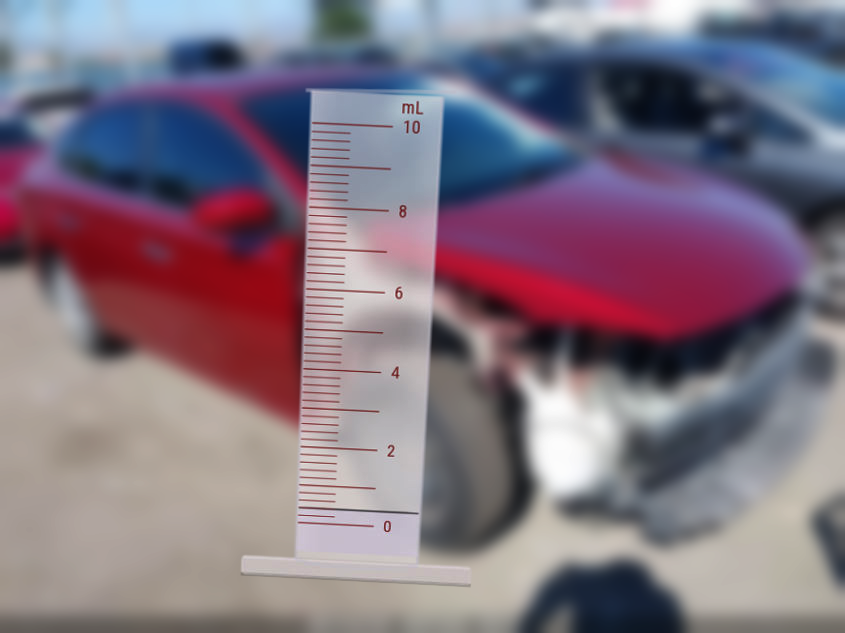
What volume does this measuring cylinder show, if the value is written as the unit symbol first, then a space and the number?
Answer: mL 0.4
